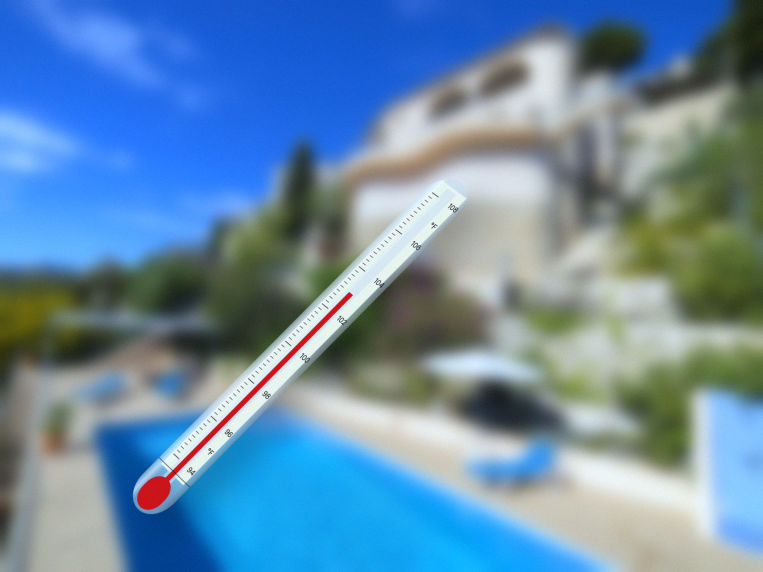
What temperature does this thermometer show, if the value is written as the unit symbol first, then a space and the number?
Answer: °F 103
